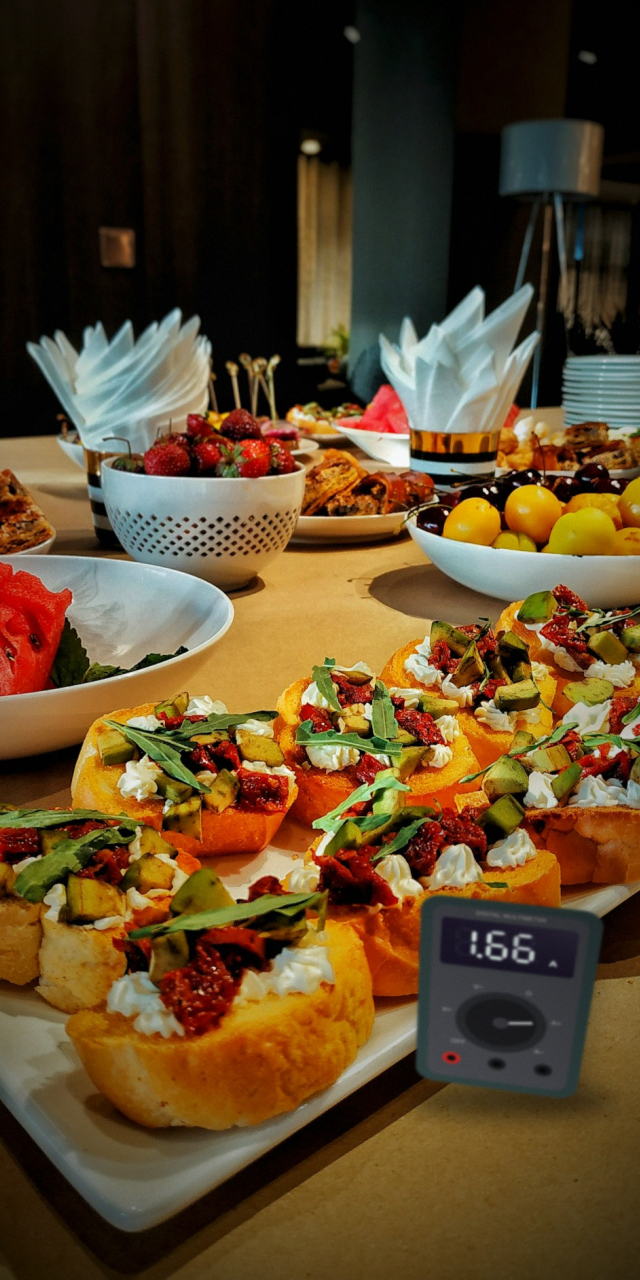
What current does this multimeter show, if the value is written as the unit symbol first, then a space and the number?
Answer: A 1.66
